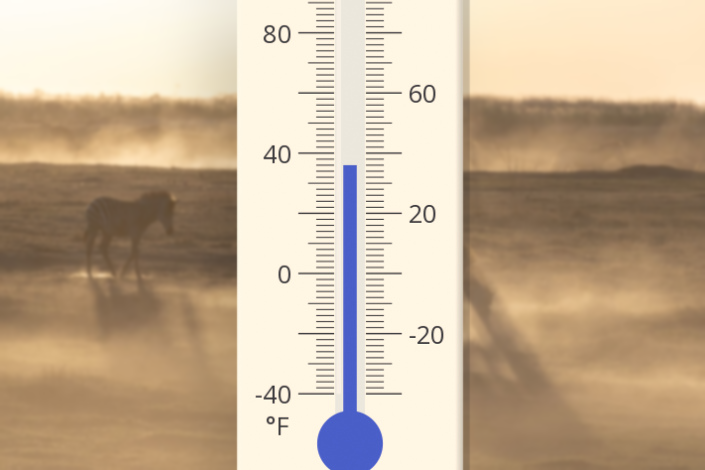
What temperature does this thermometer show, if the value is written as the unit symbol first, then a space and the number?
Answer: °F 36
